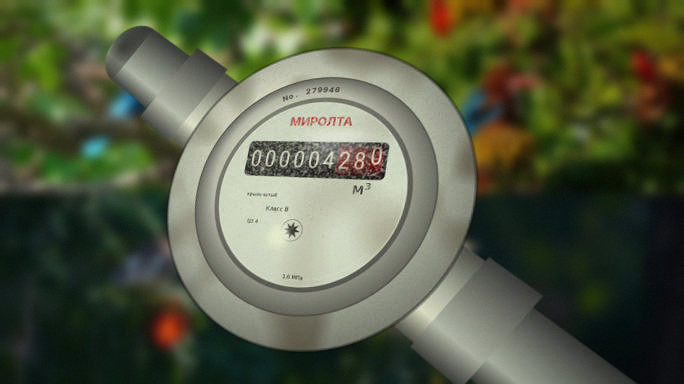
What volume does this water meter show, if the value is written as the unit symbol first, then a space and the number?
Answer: m³ 4.280
